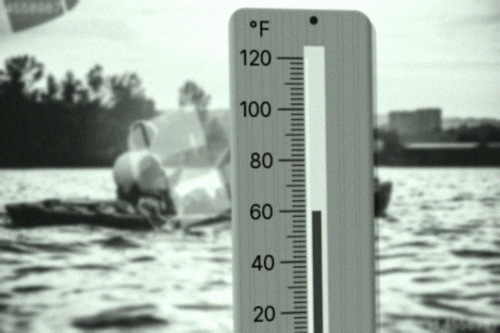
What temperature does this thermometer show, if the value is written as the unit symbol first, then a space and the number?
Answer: °F 60
